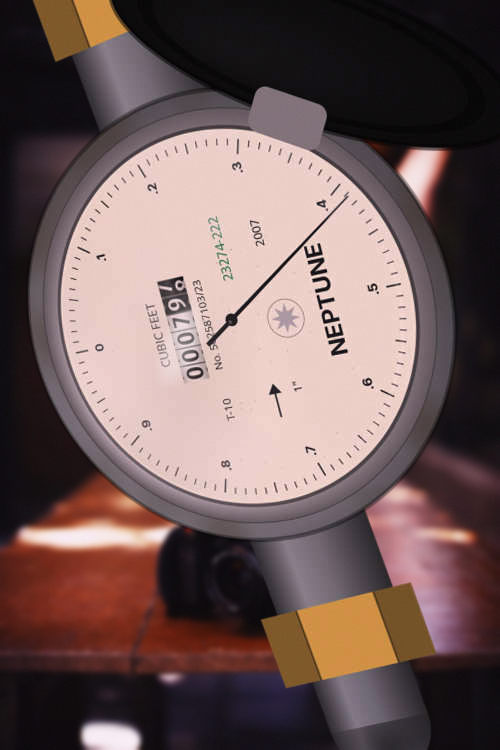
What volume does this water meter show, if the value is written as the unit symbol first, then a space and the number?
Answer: ft³ 797.41
